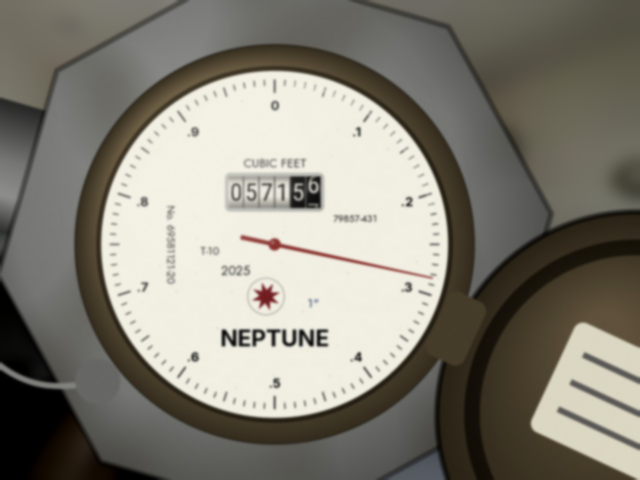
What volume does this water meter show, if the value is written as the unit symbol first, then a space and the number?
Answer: ft³ 57156.28
